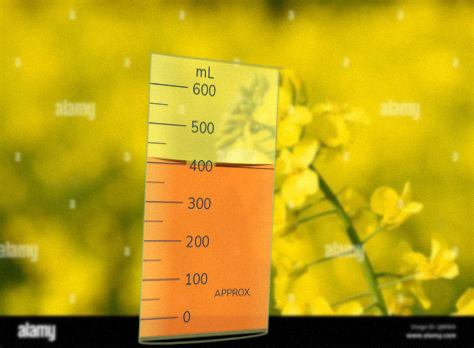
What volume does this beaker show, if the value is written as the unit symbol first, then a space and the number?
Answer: mL 400
